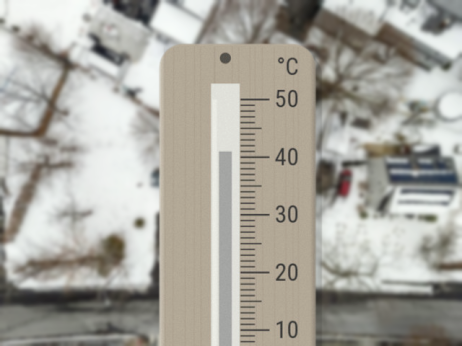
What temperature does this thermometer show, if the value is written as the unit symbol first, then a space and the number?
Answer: °C 41
